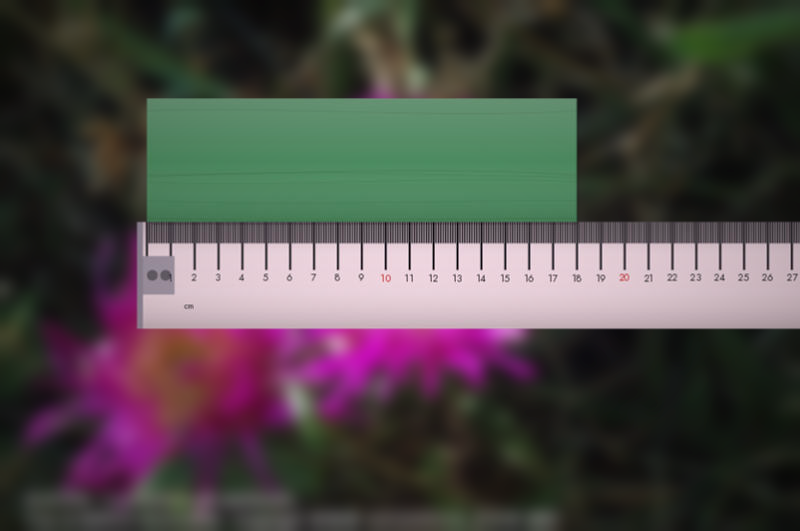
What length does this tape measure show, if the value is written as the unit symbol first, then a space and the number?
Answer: cm 18
